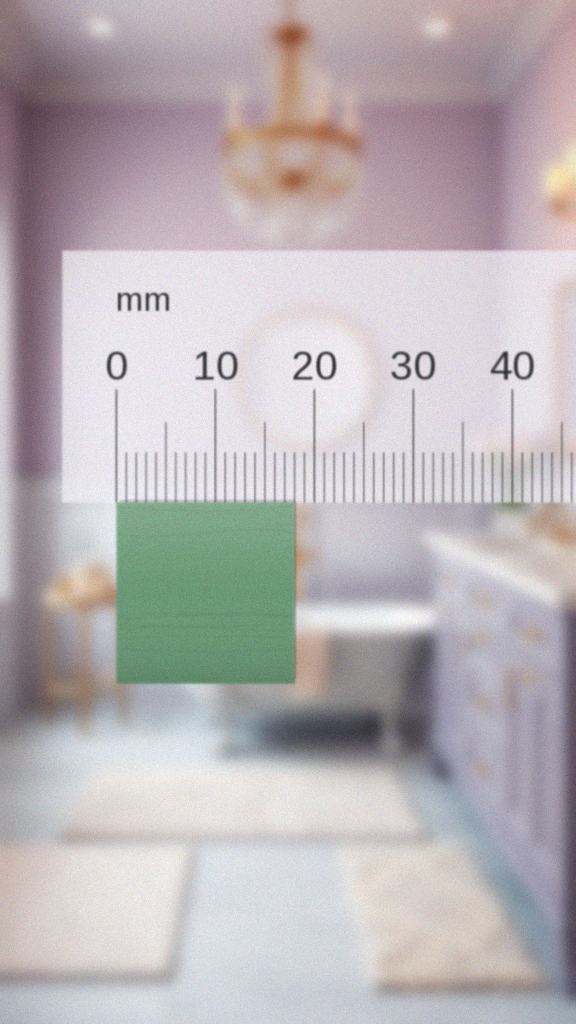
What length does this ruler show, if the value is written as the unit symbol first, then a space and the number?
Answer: mm 18
